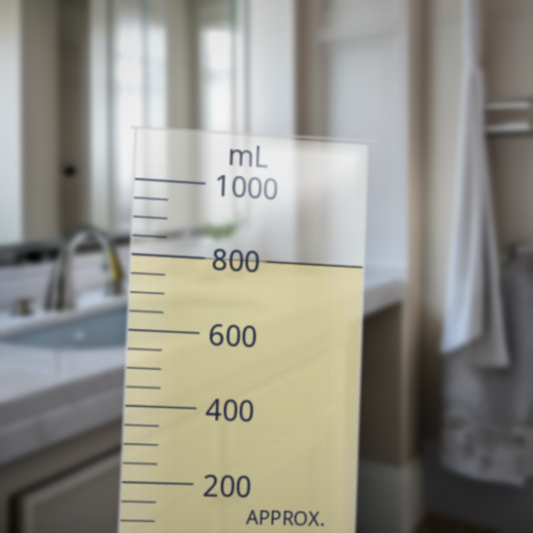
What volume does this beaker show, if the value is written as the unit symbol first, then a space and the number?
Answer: mL 800
